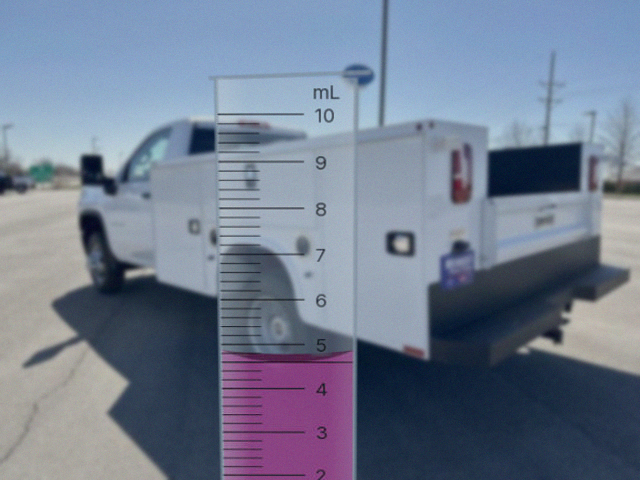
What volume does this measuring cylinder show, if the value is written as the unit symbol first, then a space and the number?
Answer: mL 4.6
